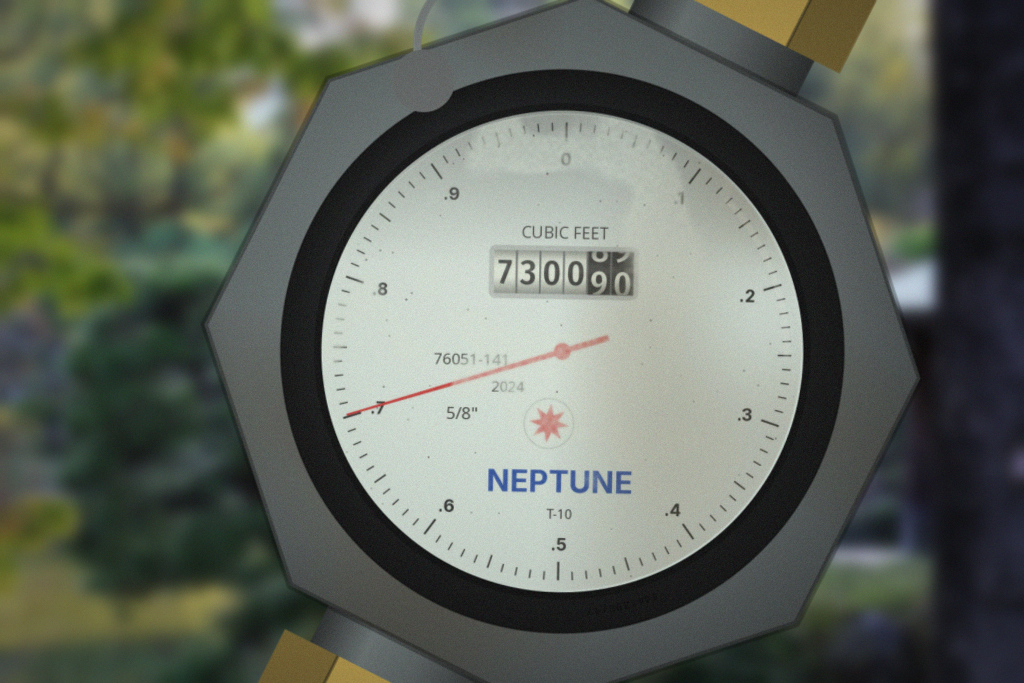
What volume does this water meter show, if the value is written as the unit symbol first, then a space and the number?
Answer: ft³ 730089.70
